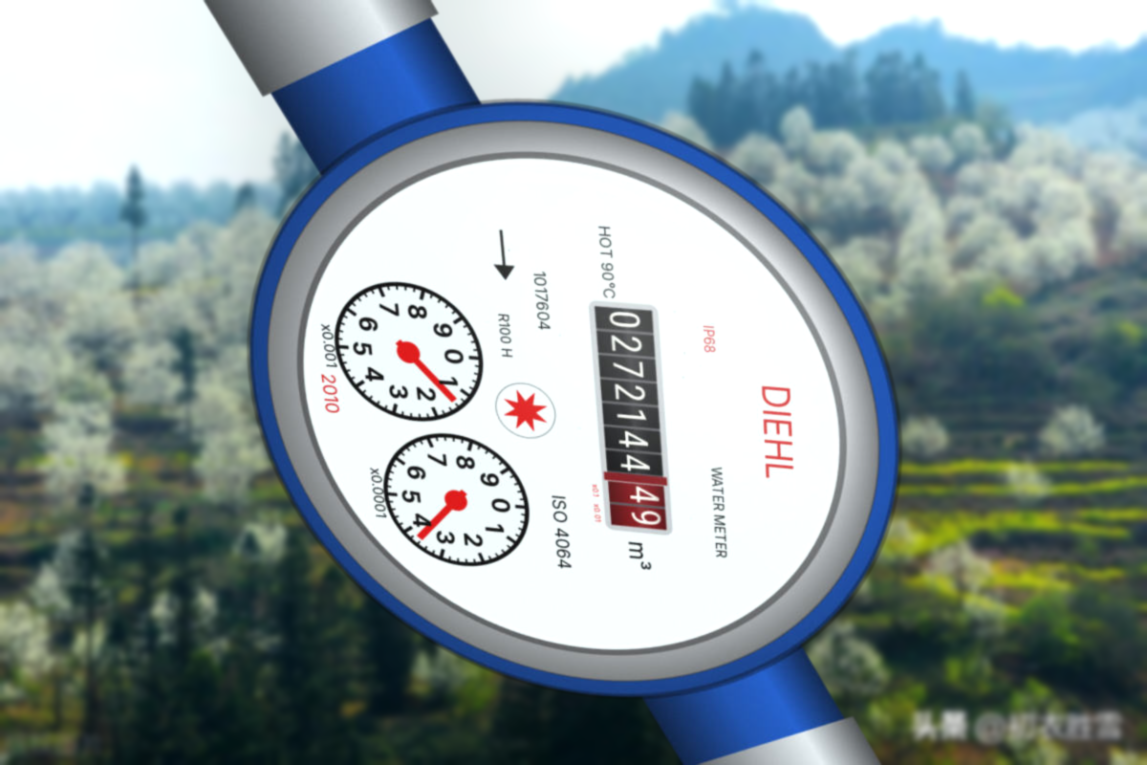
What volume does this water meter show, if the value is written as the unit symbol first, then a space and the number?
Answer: m³ 272144.4913
